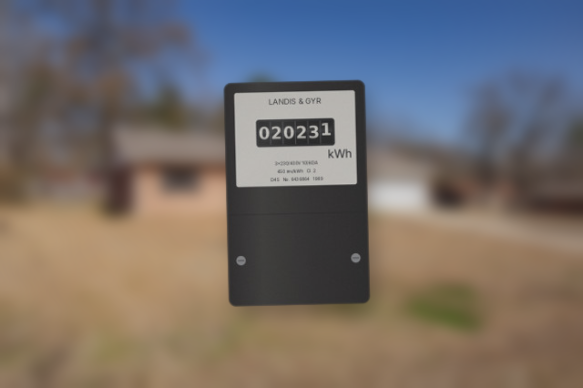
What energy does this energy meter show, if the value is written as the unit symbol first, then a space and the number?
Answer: kWh 20231
